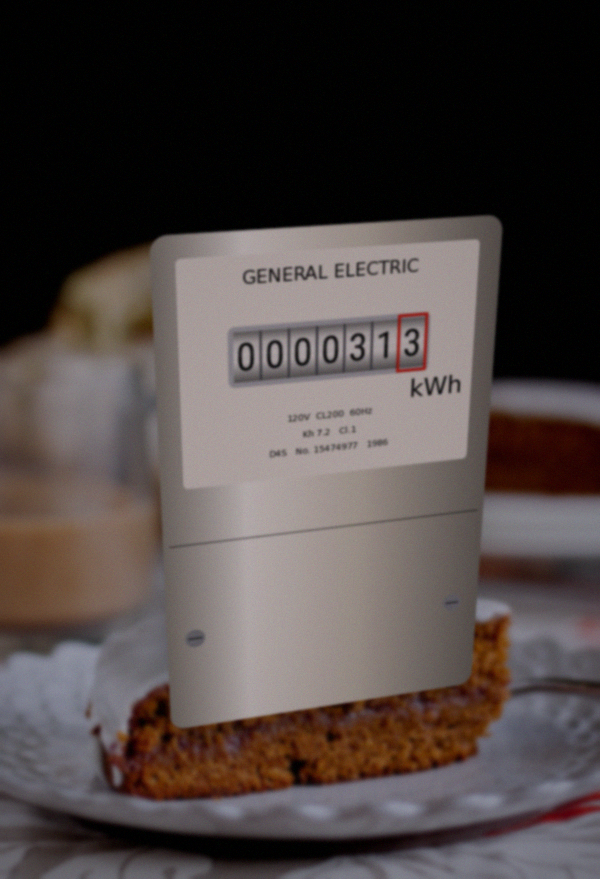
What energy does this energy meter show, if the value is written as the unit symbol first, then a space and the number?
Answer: kWh 31.3
